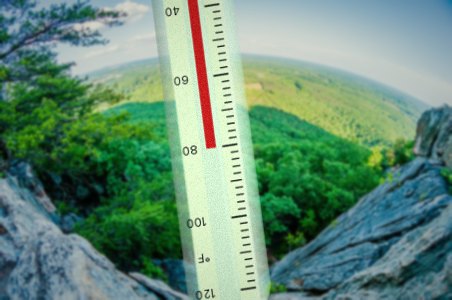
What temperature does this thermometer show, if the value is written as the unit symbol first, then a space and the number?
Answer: °F 80
